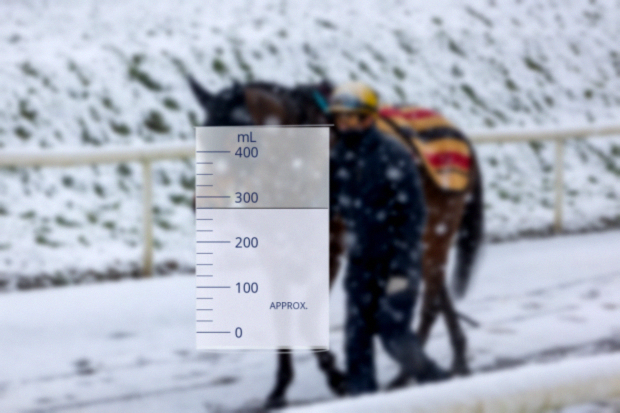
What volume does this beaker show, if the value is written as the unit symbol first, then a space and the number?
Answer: mL 275
